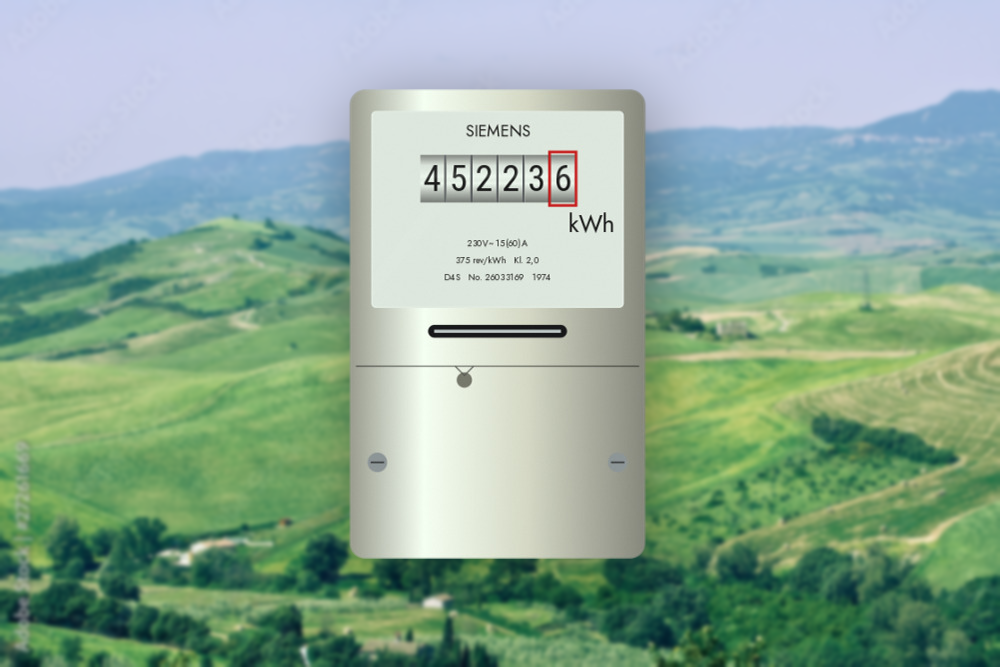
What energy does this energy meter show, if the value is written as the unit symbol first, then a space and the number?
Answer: kWh 45223.6
